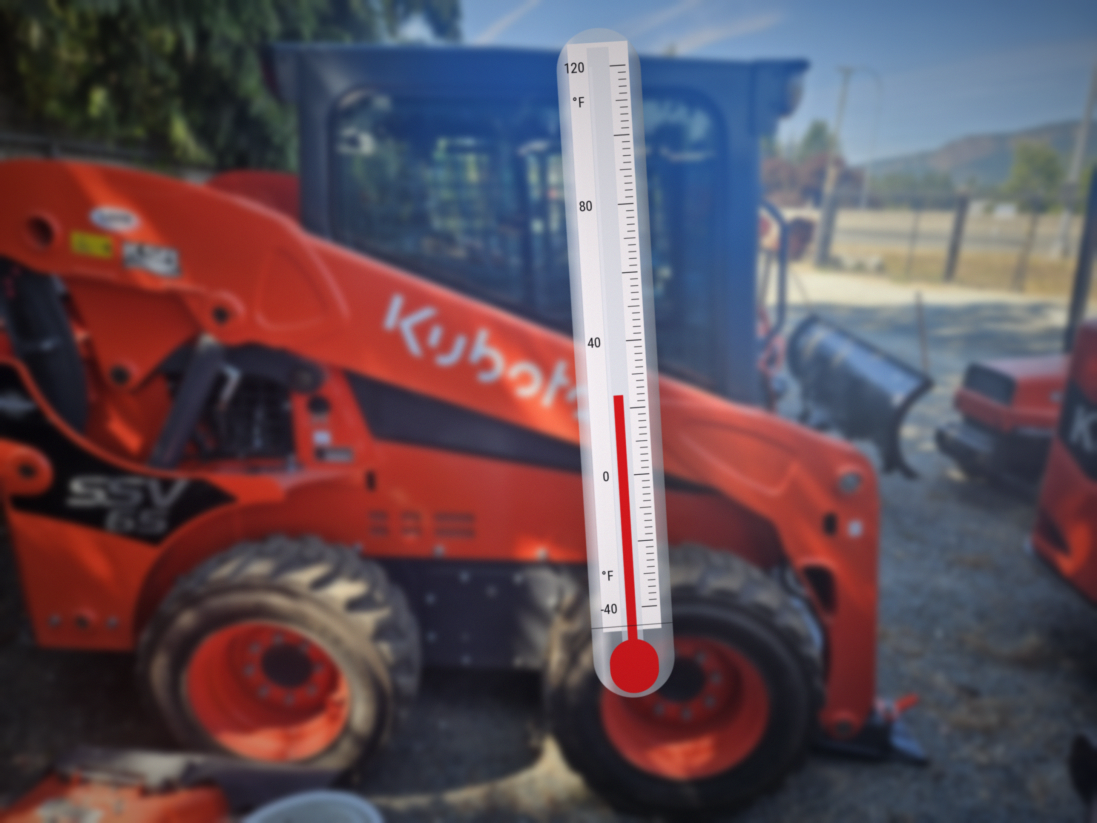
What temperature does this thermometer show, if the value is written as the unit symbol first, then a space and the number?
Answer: °F 24
